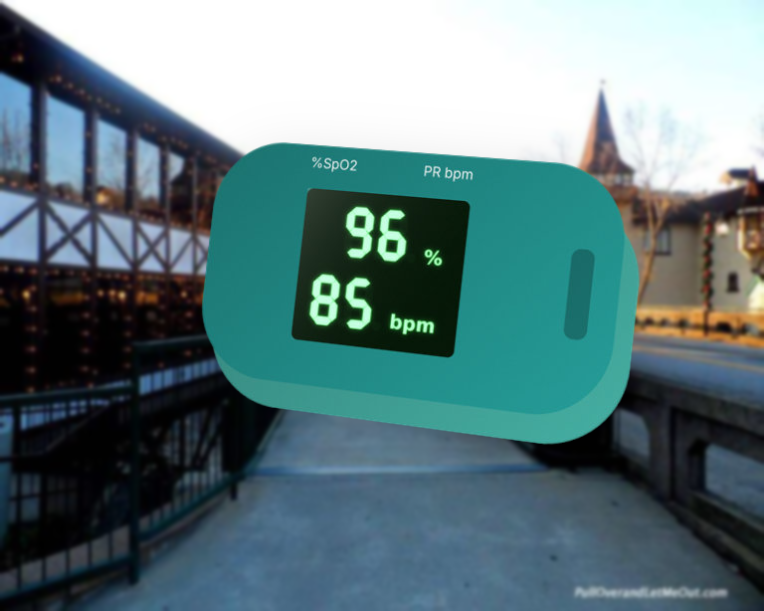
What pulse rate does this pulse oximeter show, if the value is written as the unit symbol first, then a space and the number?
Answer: bpm 85
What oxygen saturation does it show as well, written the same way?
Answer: % 96
